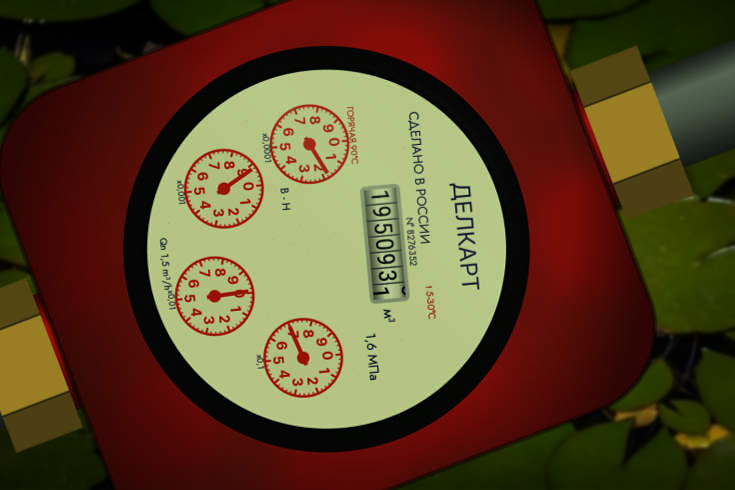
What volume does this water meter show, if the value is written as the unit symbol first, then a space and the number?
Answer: m³ 1950930.6991
